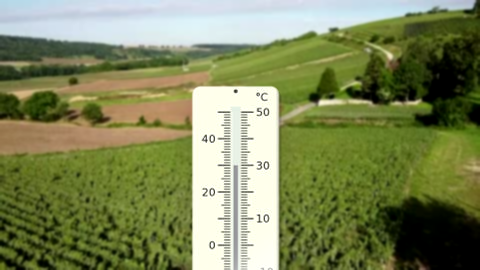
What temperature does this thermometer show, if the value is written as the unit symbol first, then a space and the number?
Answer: °C 30
